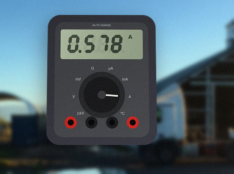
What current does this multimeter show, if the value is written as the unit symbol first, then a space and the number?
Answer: A 0.578
